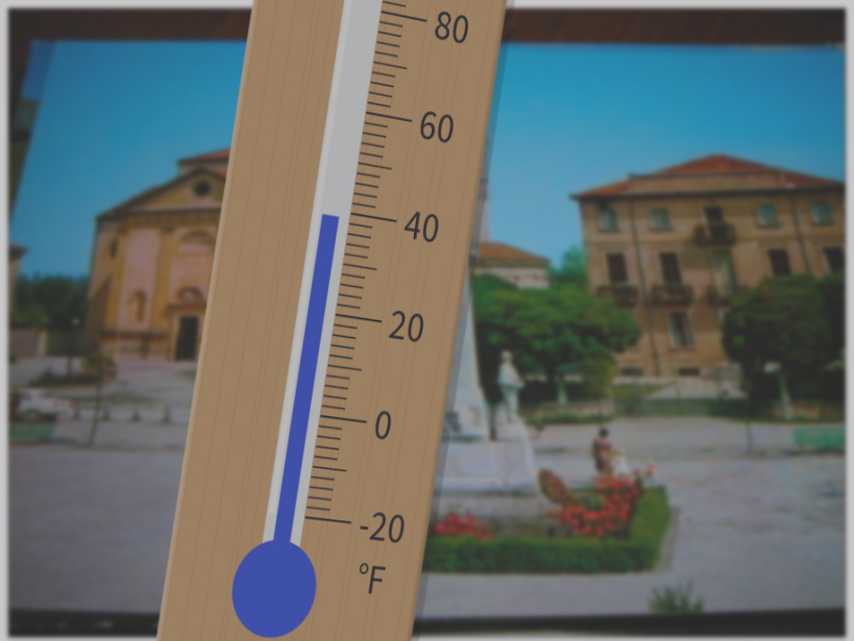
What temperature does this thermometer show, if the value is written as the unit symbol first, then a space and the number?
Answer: °F 39
